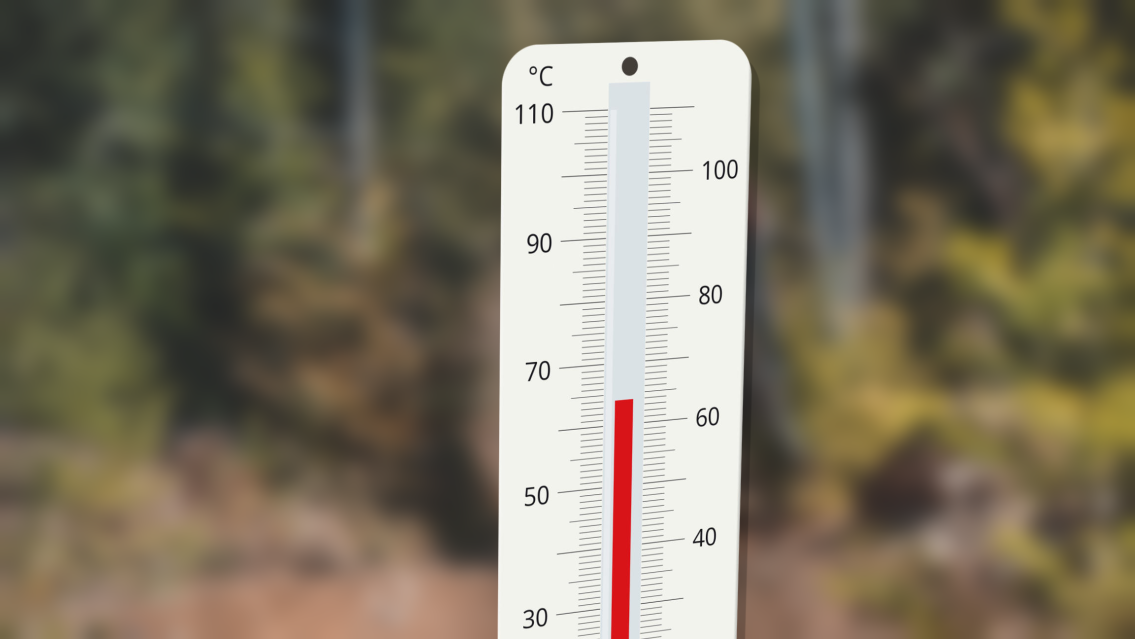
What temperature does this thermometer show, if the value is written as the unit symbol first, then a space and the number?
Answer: °C 64
